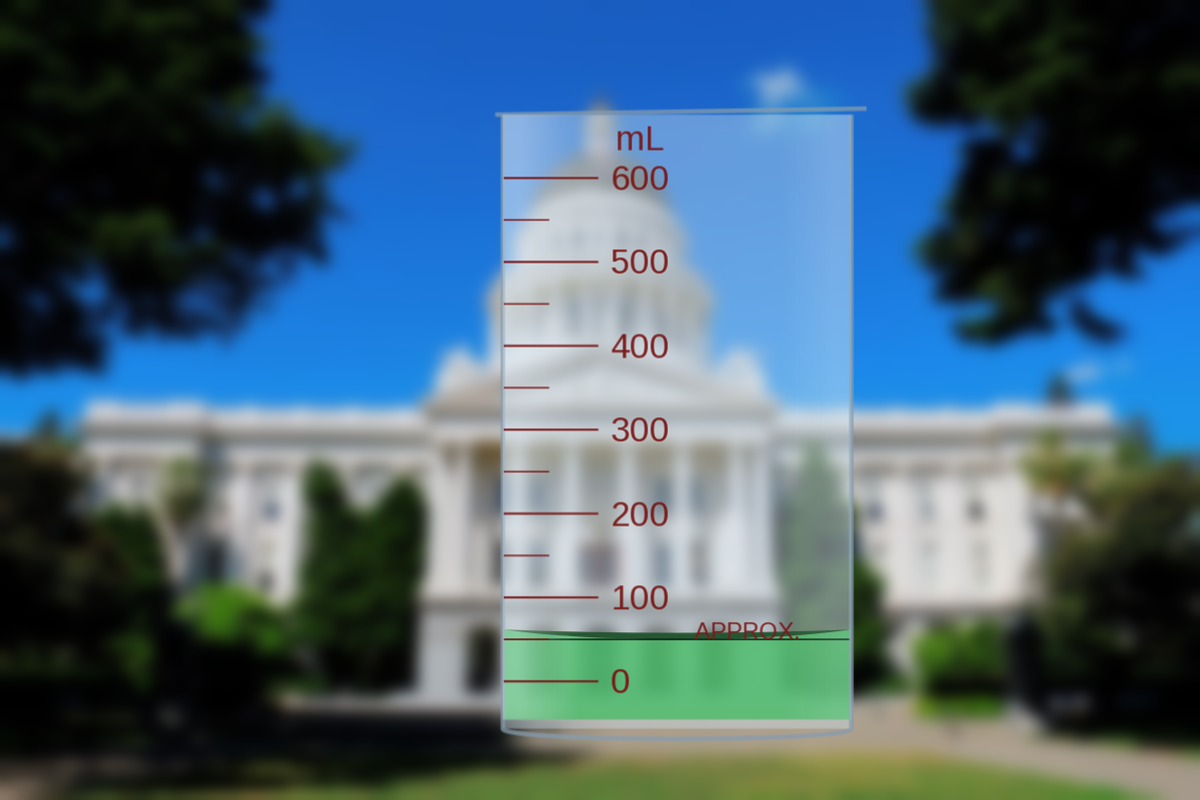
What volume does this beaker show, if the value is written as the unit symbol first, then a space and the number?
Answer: mL 50
